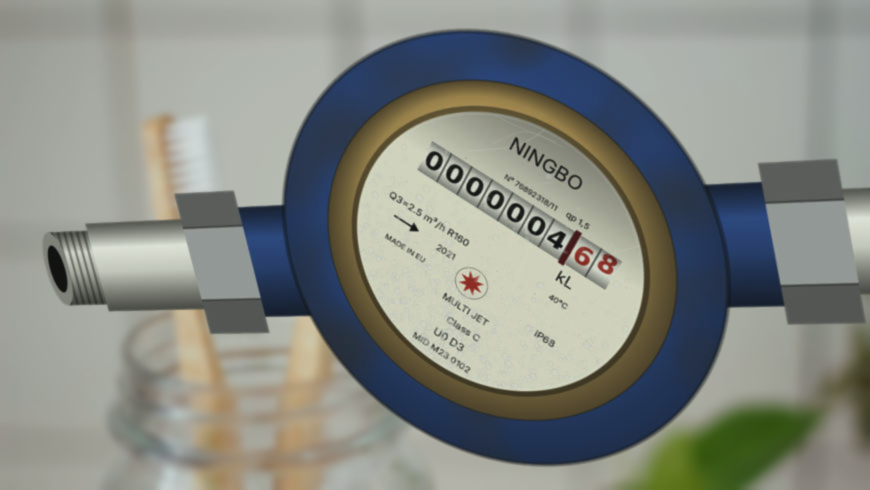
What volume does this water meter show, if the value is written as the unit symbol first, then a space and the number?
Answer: kL 4.68
